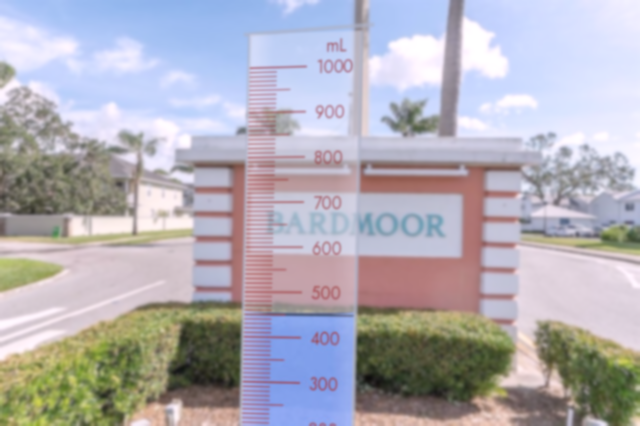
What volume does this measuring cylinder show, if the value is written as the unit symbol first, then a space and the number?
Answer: mL 450
